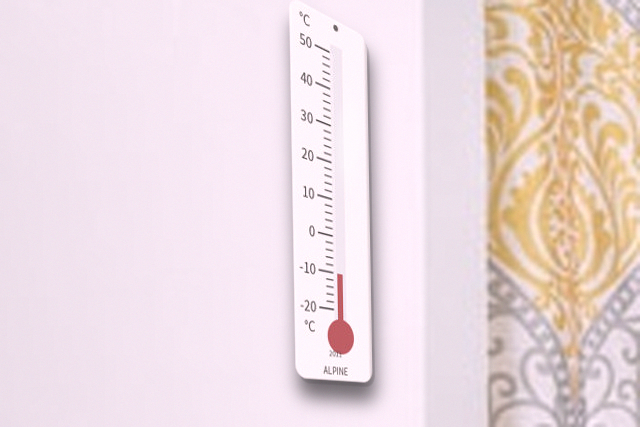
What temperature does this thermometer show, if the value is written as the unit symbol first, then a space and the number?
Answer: °C -10
